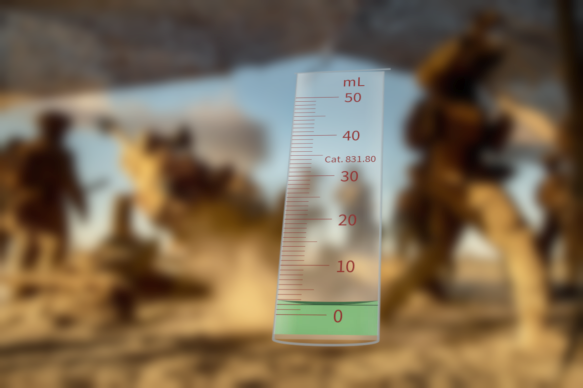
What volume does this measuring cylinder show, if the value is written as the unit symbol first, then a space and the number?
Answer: mL 2
